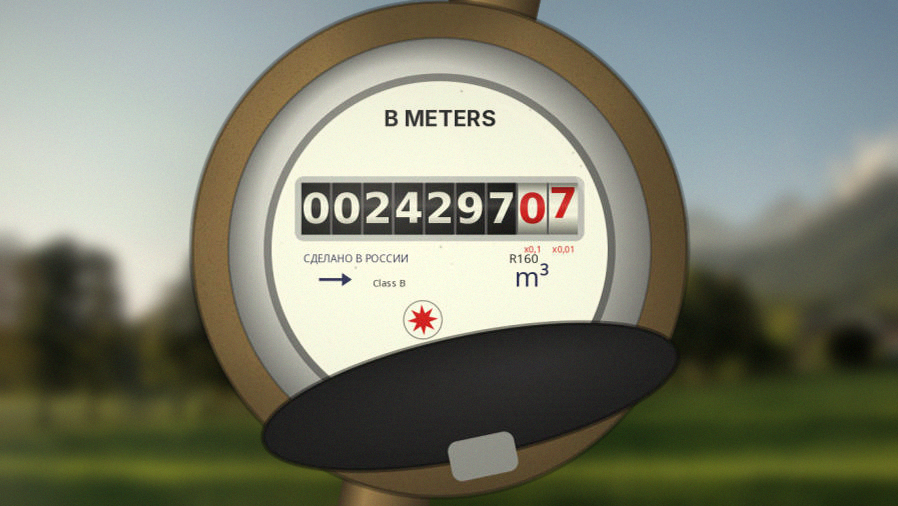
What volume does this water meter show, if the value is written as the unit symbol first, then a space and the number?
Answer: m³ 24297.07
